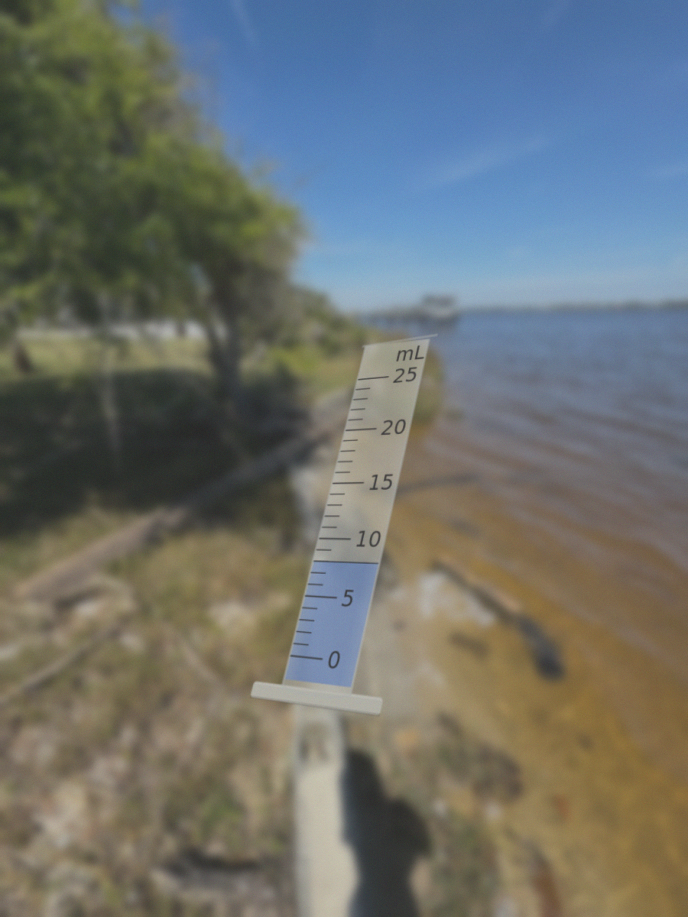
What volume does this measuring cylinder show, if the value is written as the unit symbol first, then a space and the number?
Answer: mL 8
